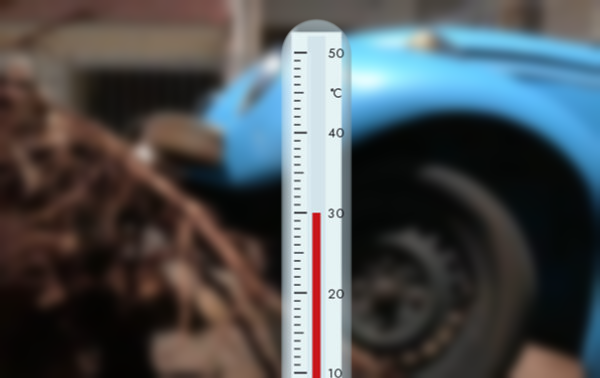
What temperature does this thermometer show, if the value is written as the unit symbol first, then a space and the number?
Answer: °C 30
